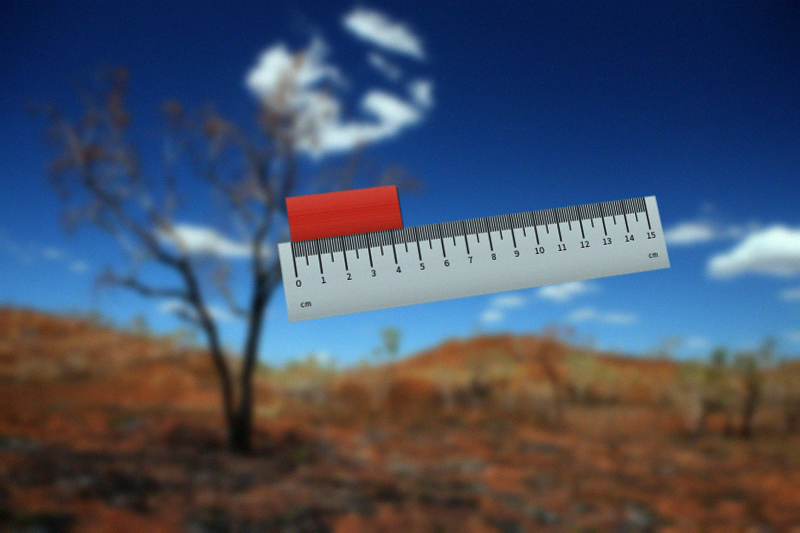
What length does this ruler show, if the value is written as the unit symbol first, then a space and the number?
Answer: cm 4.5
